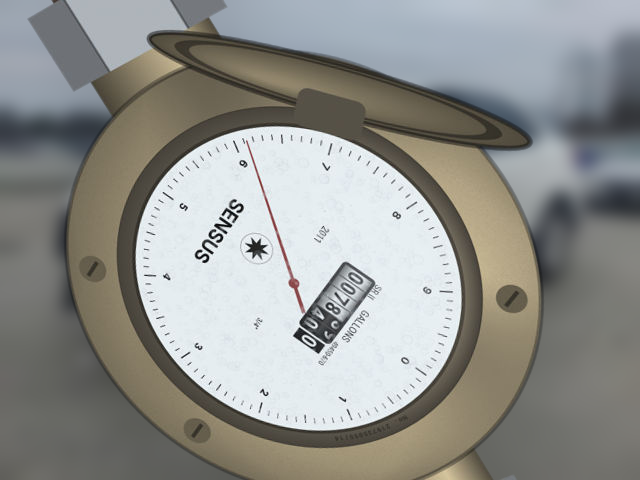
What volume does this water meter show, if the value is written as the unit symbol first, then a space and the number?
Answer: gal 78396.1
